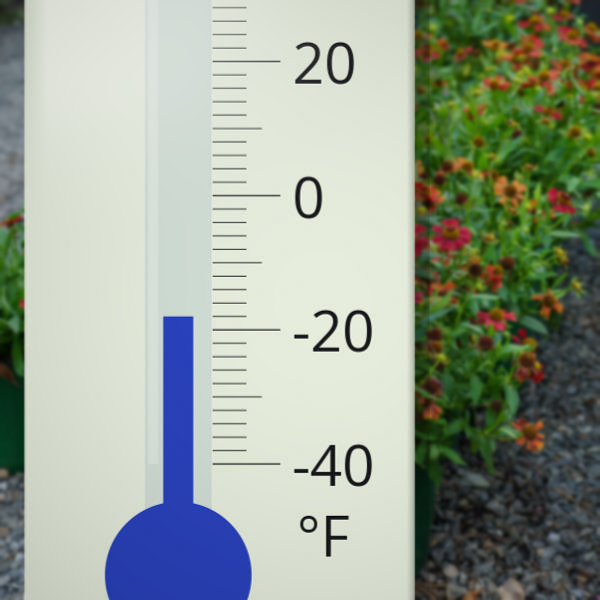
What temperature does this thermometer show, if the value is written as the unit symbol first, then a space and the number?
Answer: °F -18
